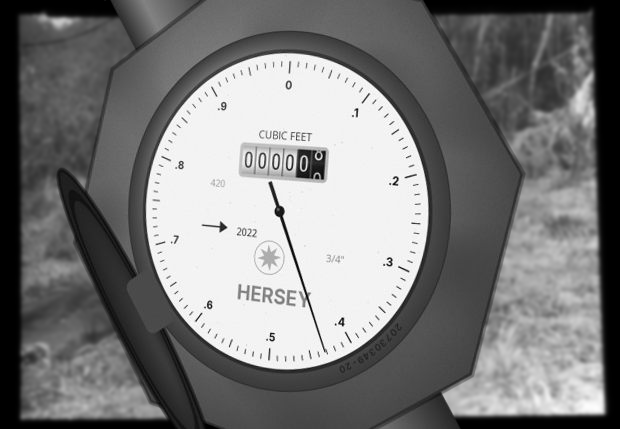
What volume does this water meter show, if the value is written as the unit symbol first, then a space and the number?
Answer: ft³ 8.43
